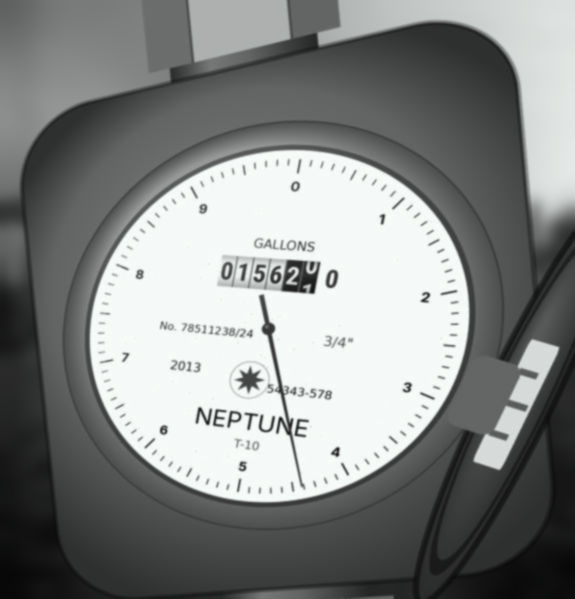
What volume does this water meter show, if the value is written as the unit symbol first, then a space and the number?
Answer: gal 156204.4
